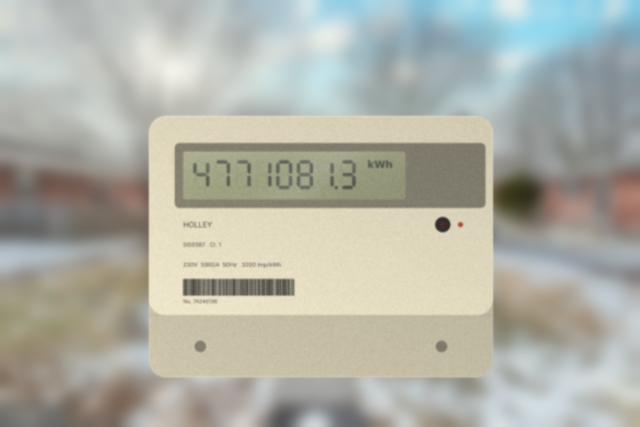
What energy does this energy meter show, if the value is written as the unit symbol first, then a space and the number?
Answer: kWh 4771081.3
